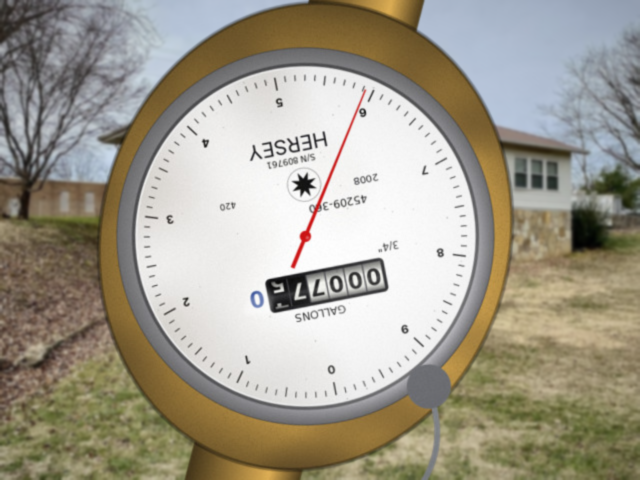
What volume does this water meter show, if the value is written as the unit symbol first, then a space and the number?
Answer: gal 7745.9
